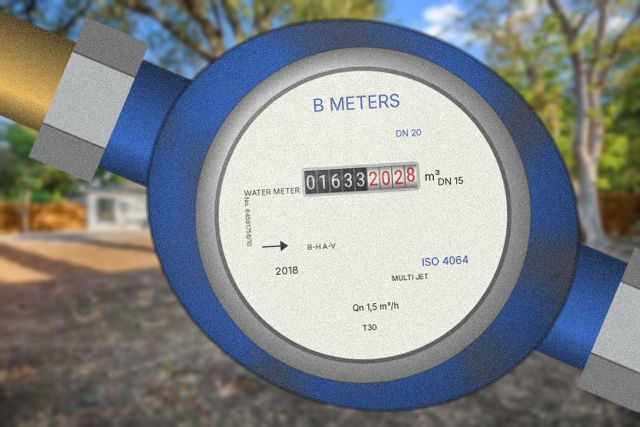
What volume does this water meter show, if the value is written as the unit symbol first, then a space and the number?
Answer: m³ 1633.2028
